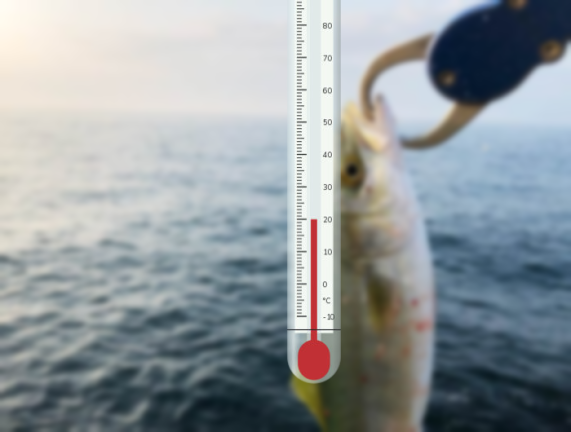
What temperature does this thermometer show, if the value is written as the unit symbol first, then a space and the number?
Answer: °C 20
